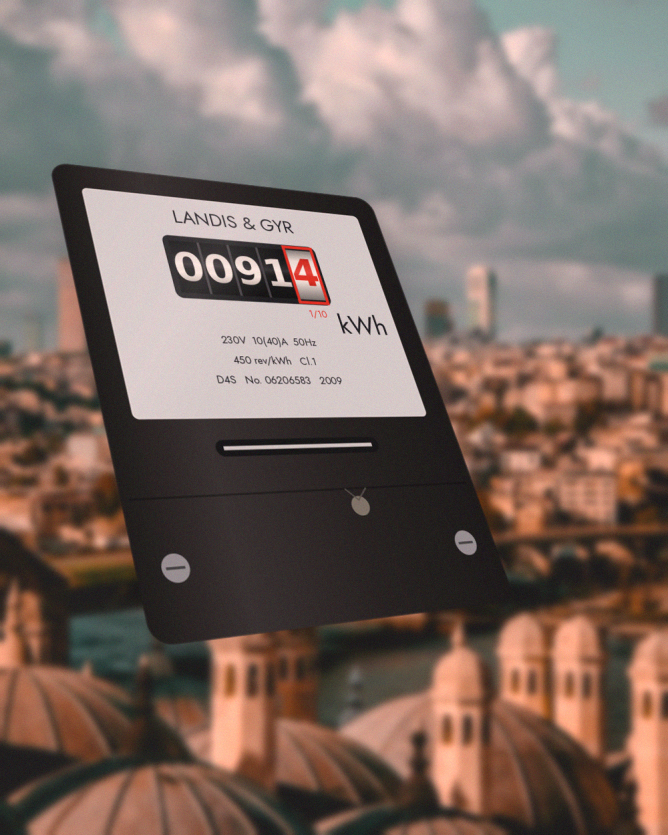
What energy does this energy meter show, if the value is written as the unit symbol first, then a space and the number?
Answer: kWh 91.4
